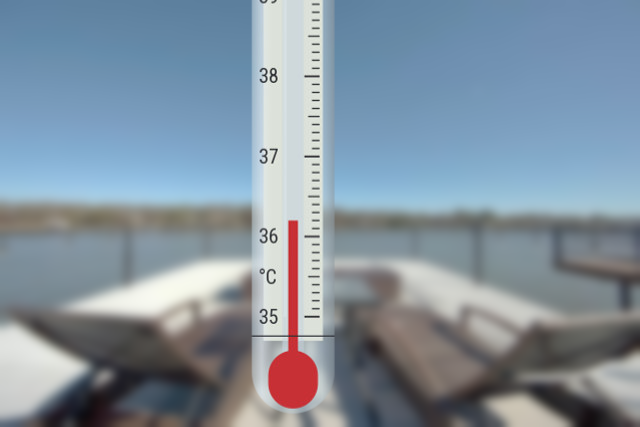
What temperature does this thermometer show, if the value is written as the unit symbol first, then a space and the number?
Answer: °C 36.2
